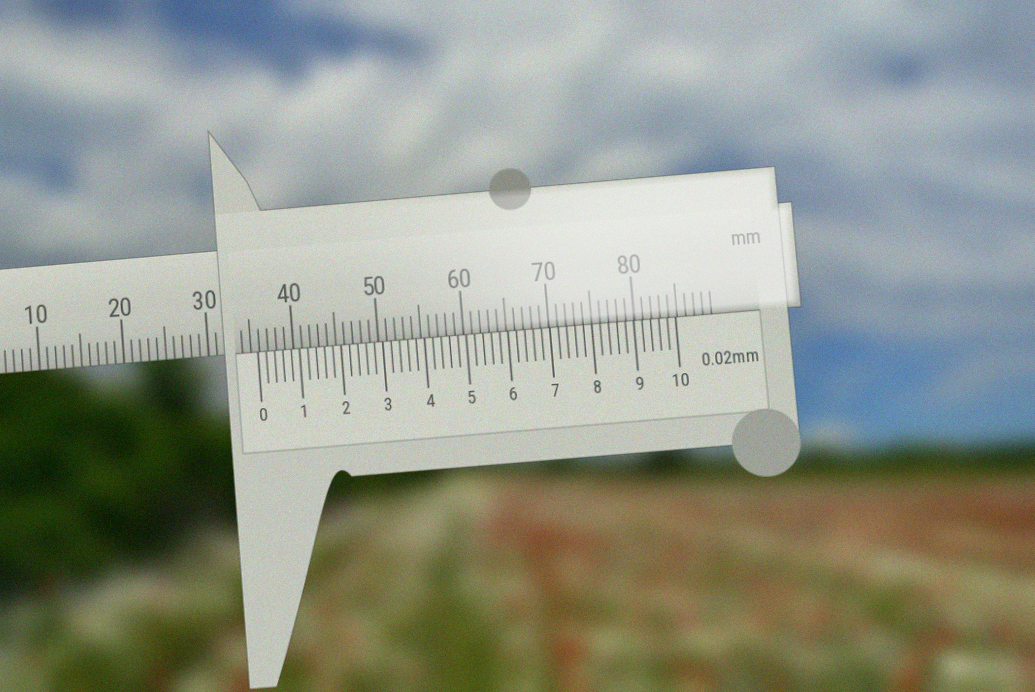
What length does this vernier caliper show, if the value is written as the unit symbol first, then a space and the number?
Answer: mm 35.8
